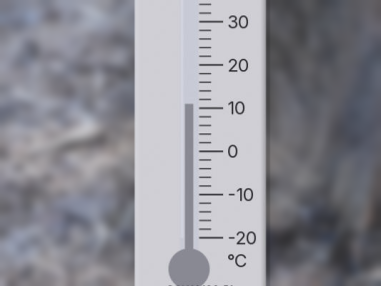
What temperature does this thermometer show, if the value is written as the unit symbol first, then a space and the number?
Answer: °C 11
